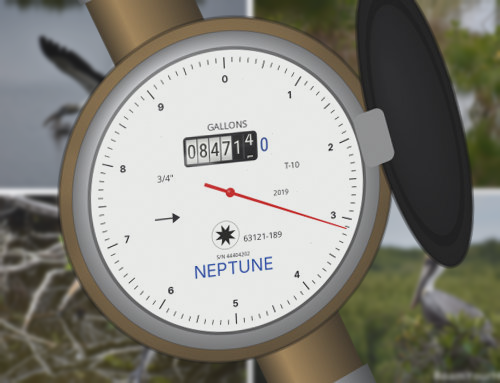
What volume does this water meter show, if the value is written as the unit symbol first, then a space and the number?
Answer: gal 847143.1
